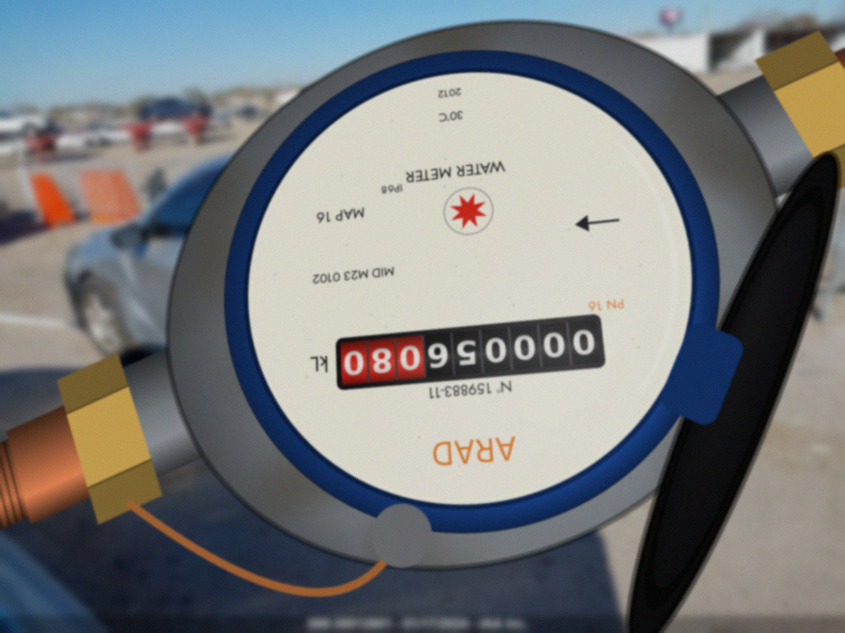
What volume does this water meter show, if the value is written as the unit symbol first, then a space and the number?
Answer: kL 56.080
